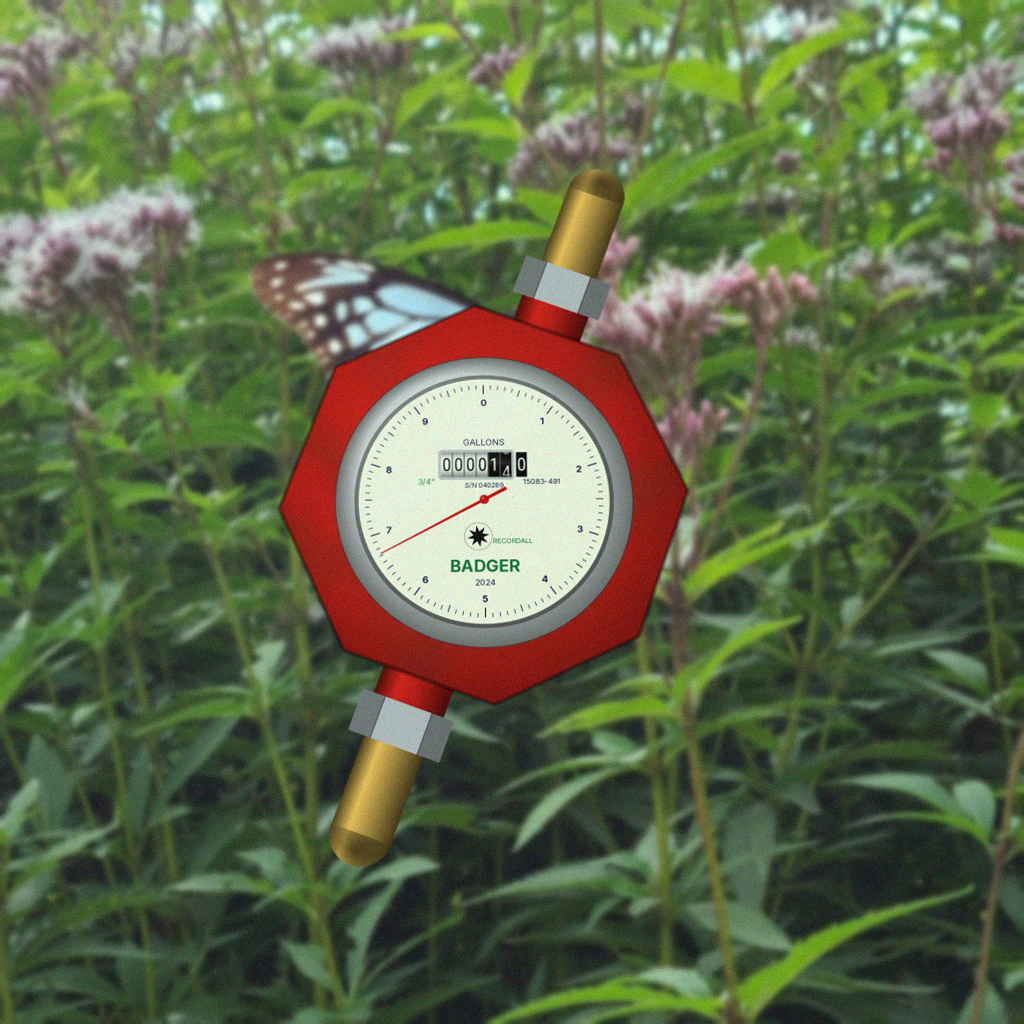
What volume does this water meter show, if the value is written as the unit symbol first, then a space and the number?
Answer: gal 136.7
